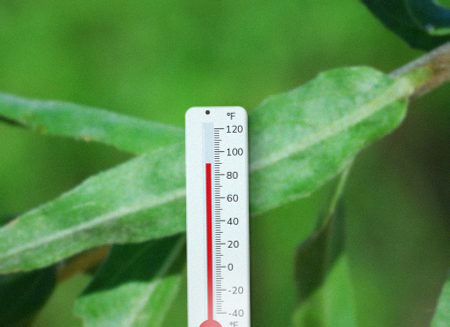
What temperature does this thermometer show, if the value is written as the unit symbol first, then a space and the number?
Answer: °F 90
